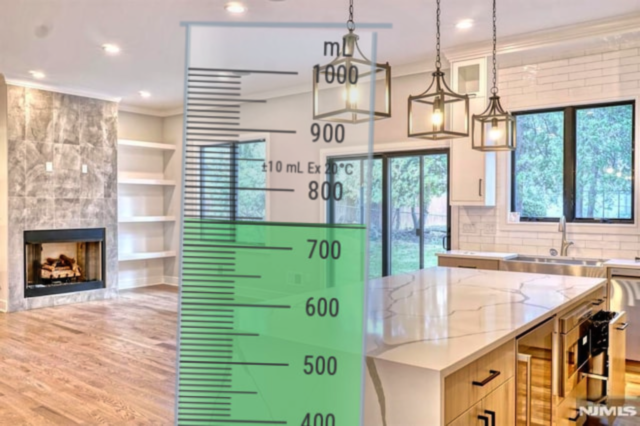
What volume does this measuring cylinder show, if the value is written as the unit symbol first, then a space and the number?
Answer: mL 740
